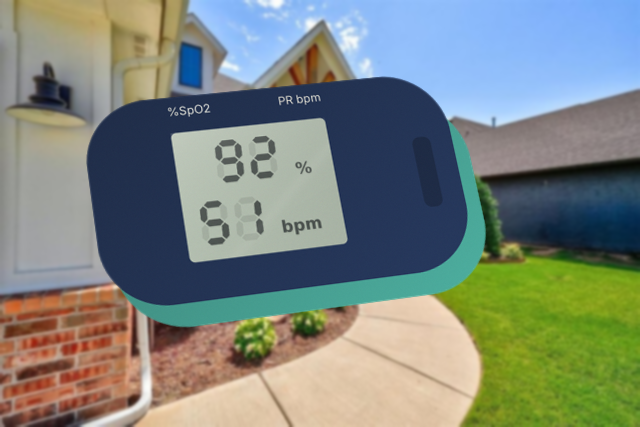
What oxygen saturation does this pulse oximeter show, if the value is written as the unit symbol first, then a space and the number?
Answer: % 92
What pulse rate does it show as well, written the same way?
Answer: bpm 51
